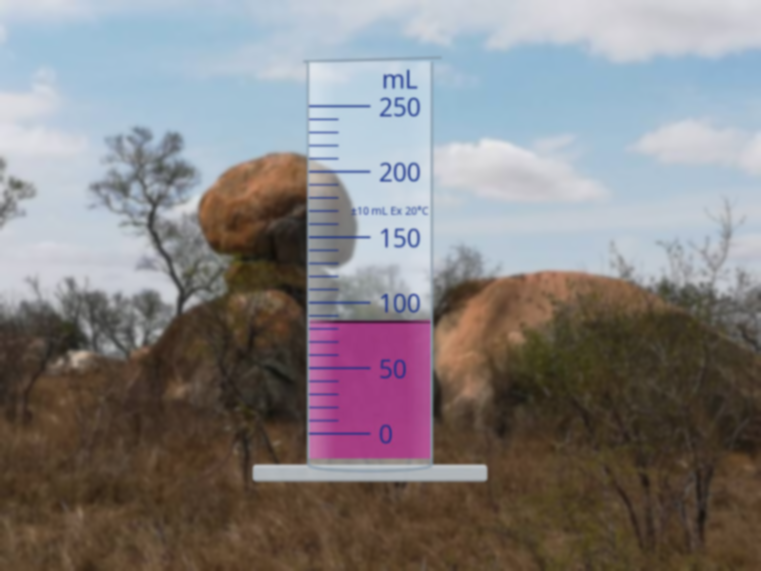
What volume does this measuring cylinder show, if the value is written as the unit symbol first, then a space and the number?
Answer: mL 85
